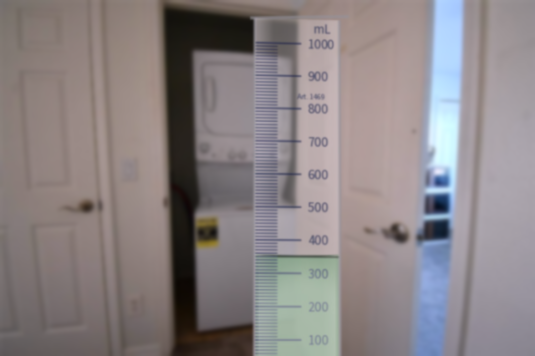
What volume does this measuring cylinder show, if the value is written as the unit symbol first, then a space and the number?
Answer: mL 350
